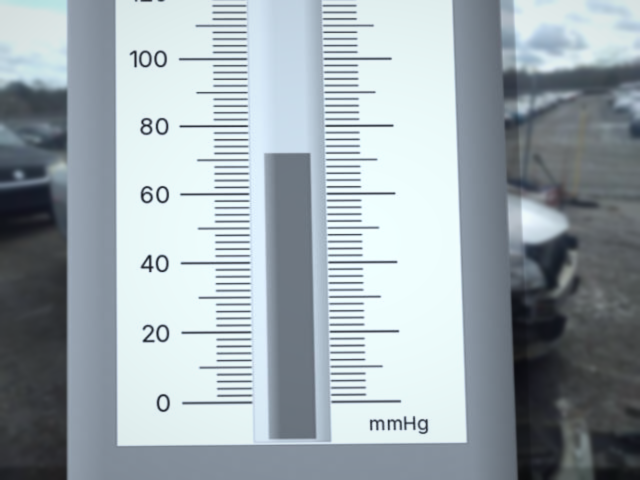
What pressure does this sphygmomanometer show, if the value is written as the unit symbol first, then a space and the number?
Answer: mmHg 72
